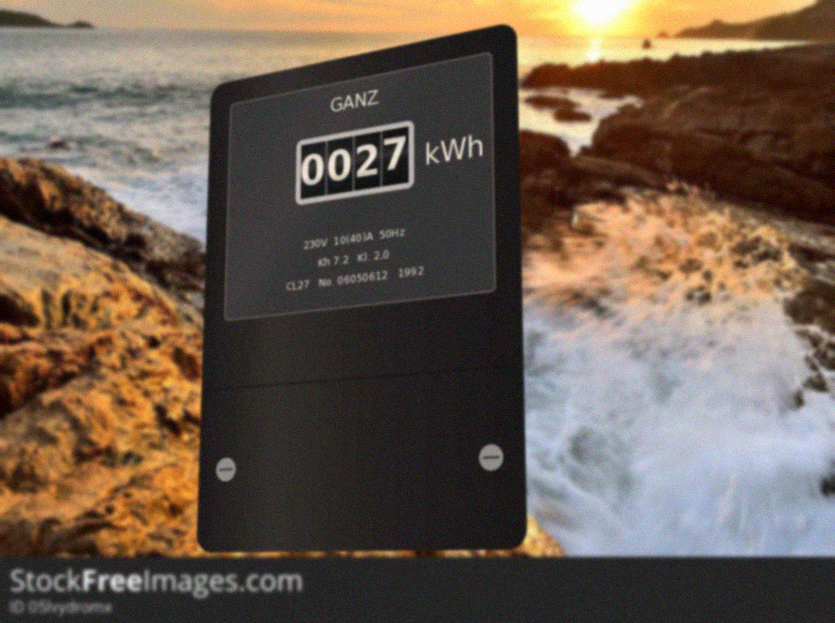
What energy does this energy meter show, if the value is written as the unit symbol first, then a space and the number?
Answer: kWh 27
